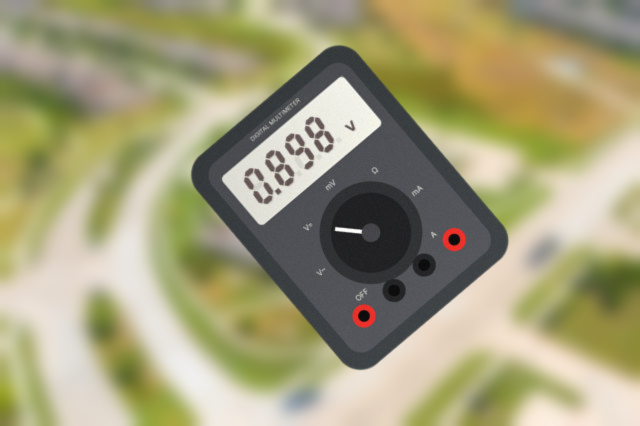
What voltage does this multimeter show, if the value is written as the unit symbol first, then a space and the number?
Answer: V 0.898
